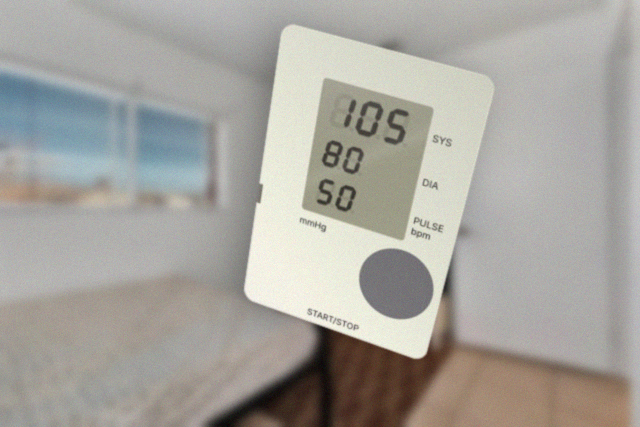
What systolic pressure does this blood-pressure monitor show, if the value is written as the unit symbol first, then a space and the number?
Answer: mmHg 105
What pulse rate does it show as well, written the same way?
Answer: bpm 50
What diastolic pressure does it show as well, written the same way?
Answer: mmHg 80
